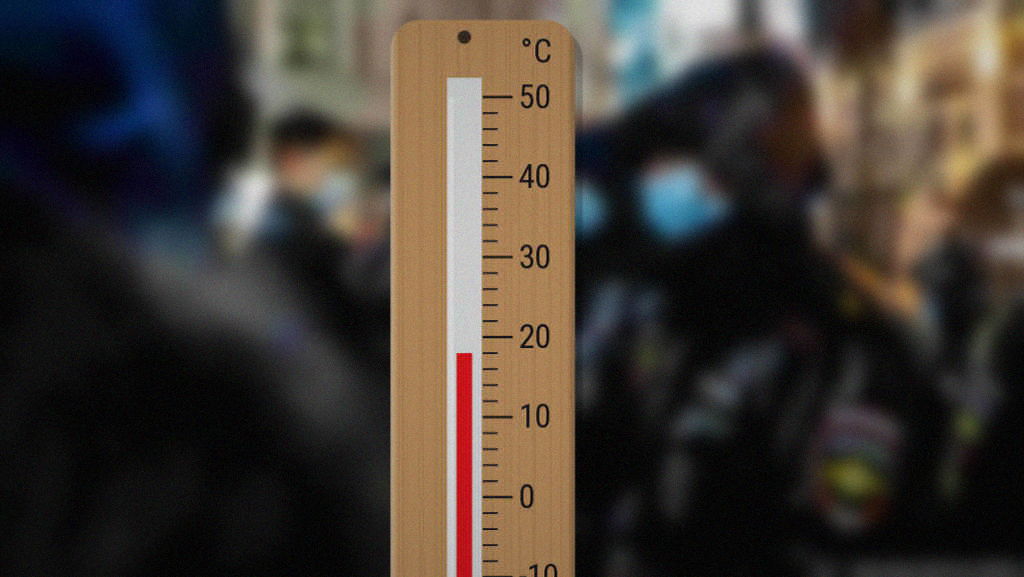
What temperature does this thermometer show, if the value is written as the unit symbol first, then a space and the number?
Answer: °C 18
